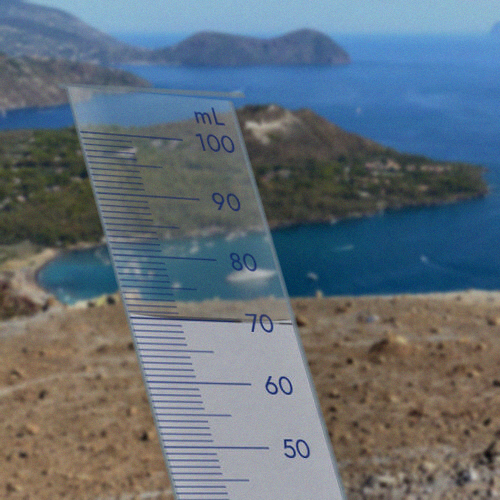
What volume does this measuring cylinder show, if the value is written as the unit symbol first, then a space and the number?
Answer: mL 70
